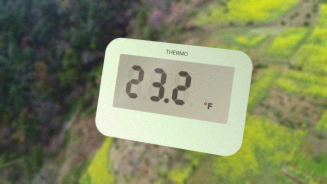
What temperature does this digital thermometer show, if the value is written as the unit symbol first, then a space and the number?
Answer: °F 23.2
